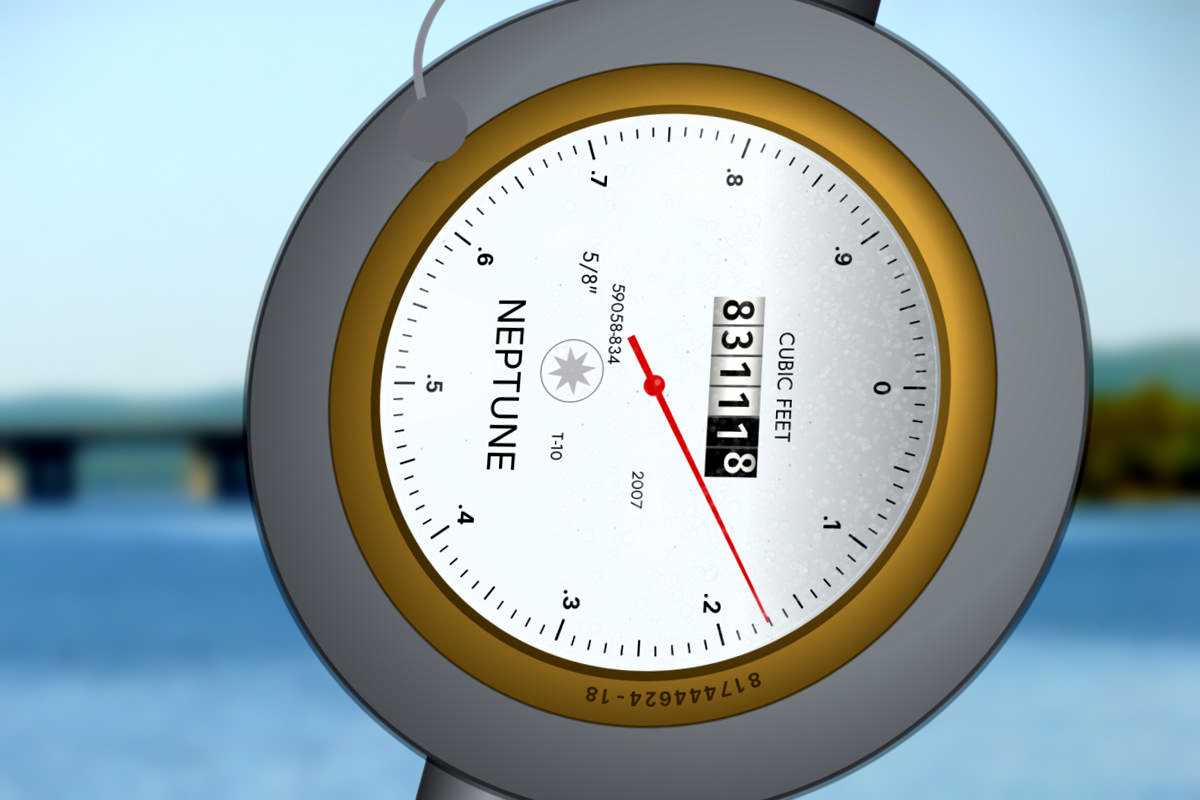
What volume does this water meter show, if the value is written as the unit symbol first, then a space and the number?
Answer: ft³ 831118.17
